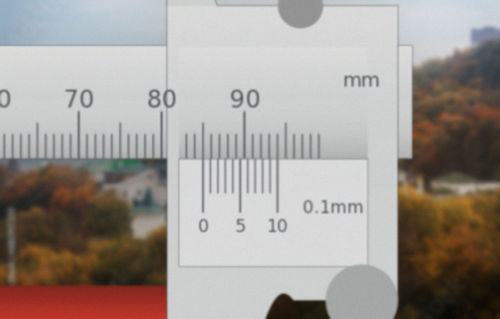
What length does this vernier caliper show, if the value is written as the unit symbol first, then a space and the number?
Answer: mm 85.0
